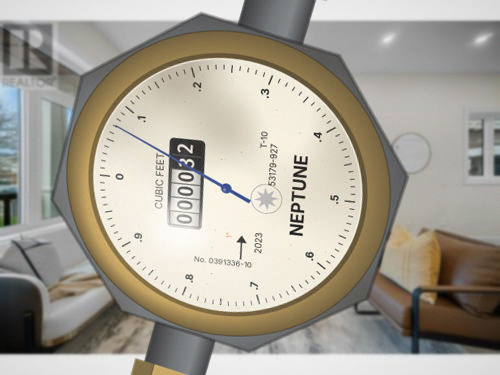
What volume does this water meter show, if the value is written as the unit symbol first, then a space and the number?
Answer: ft³ 32.07
